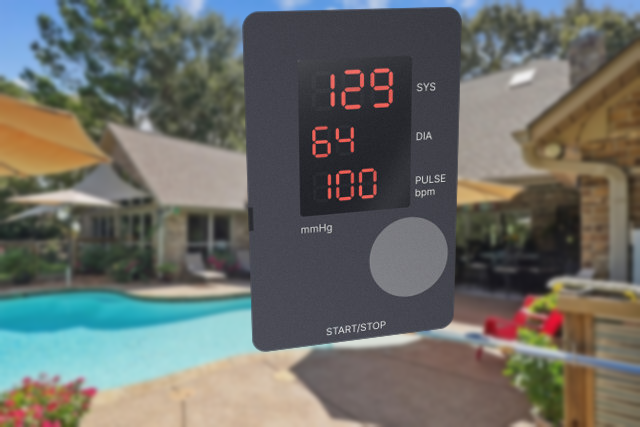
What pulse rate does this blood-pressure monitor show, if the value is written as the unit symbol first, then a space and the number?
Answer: bpm 100
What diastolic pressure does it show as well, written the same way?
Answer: mmHg 64
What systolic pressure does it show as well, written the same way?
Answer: mmHg 129
